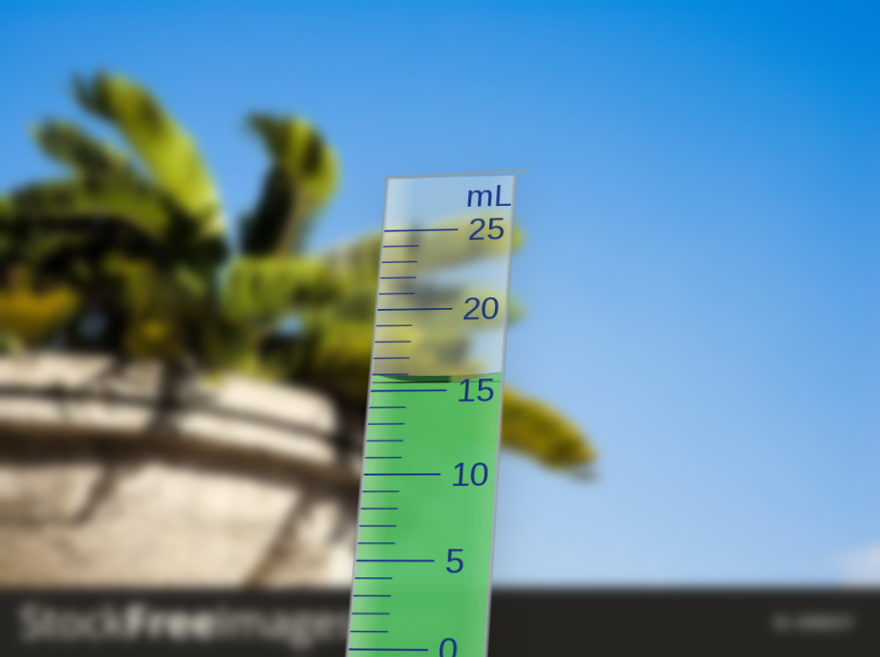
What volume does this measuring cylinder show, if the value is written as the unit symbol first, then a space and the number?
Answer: mL 15.5
